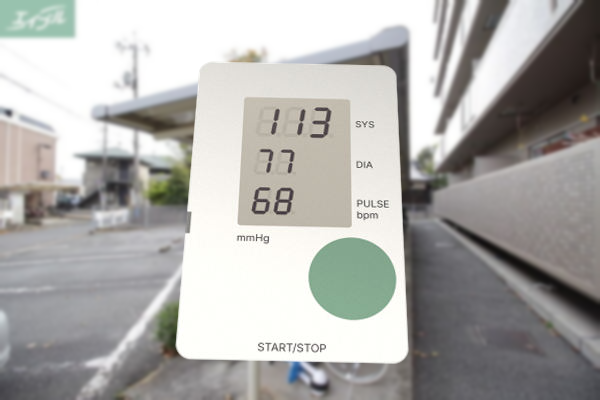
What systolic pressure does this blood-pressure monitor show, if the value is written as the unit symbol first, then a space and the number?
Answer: mmHg 113
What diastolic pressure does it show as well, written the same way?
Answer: mmHg 77
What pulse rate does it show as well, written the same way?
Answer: bpm 68
